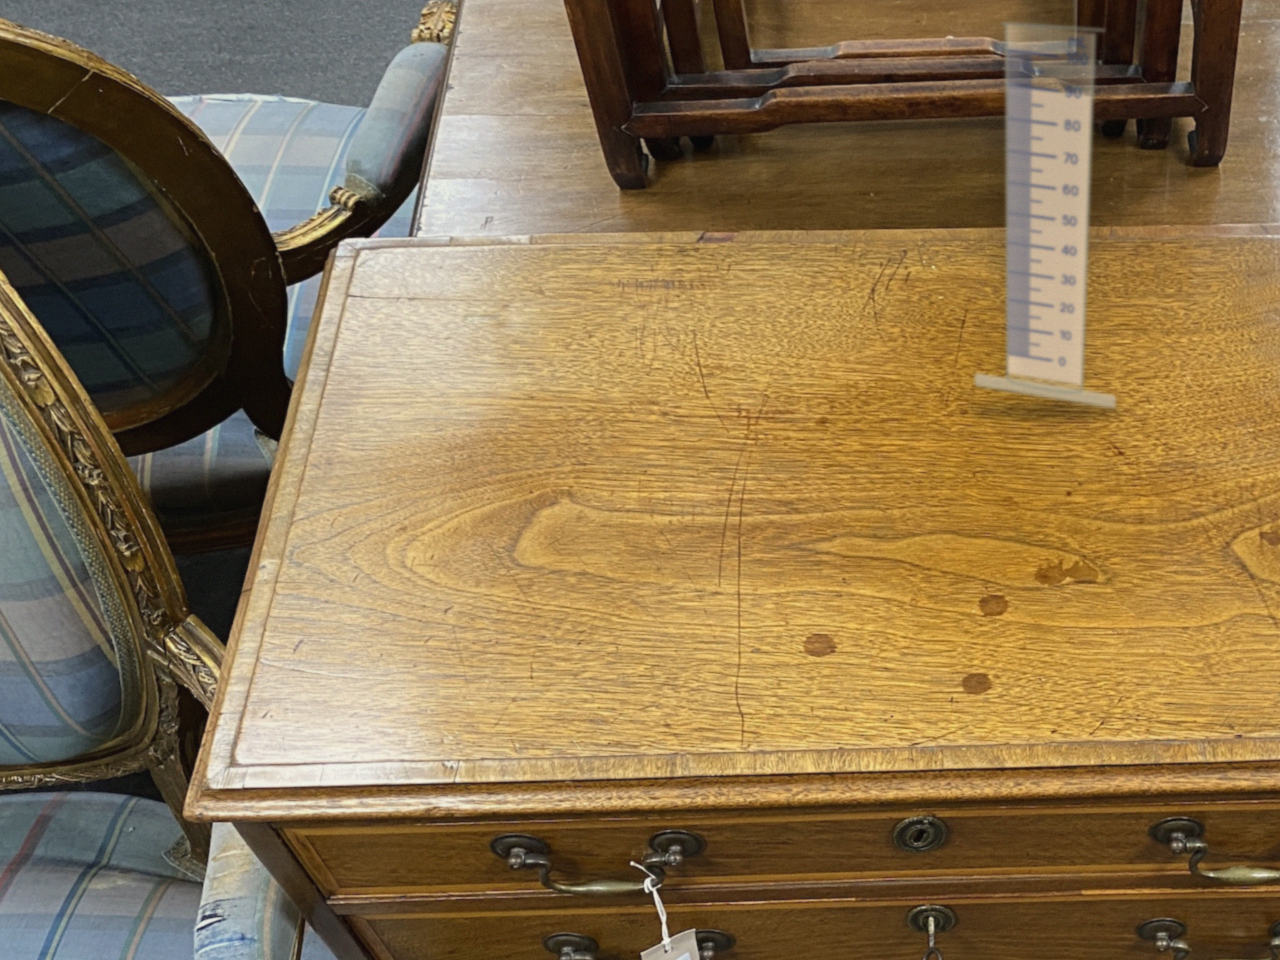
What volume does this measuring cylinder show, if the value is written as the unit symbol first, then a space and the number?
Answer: mL 90
